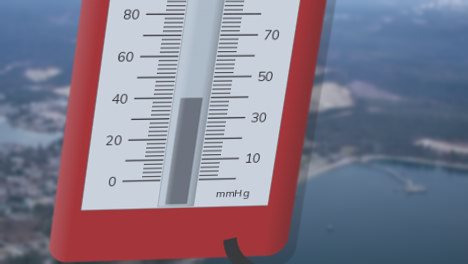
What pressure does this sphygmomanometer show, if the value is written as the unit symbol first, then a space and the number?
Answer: mmHg 40
